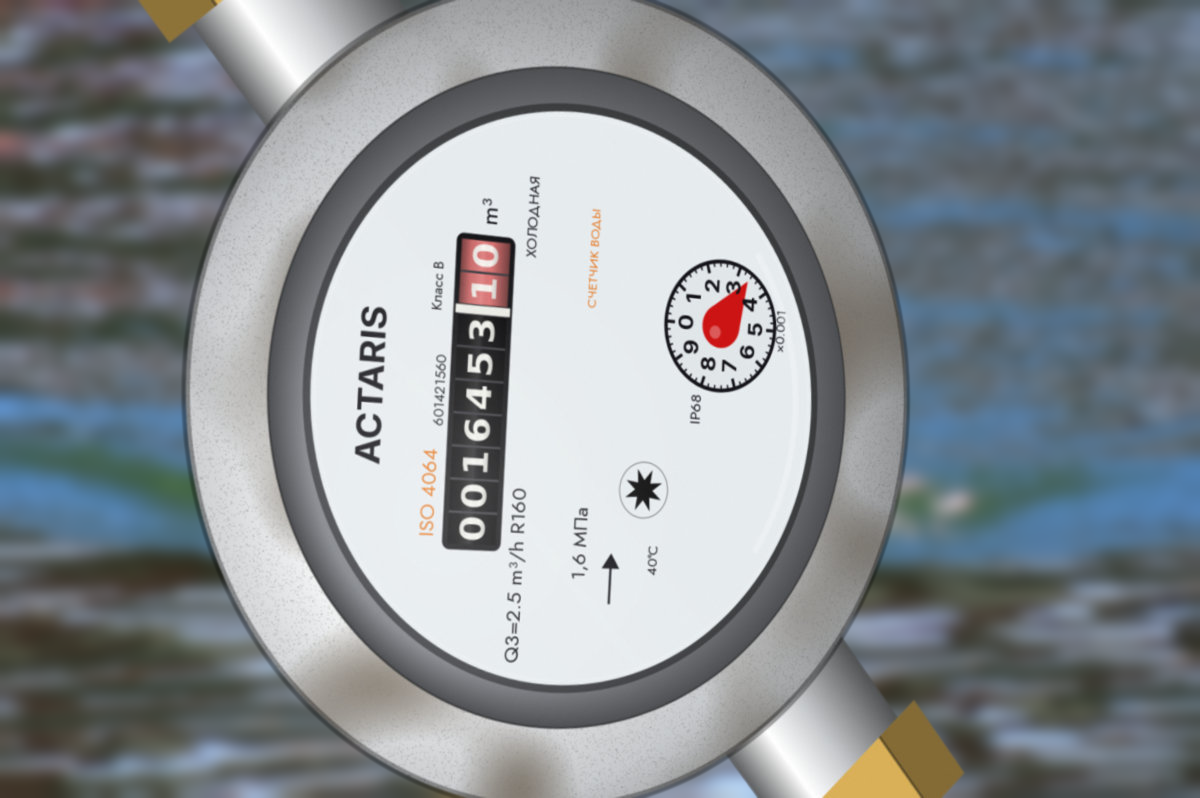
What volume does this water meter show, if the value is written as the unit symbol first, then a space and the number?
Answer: m³ 16453.103
